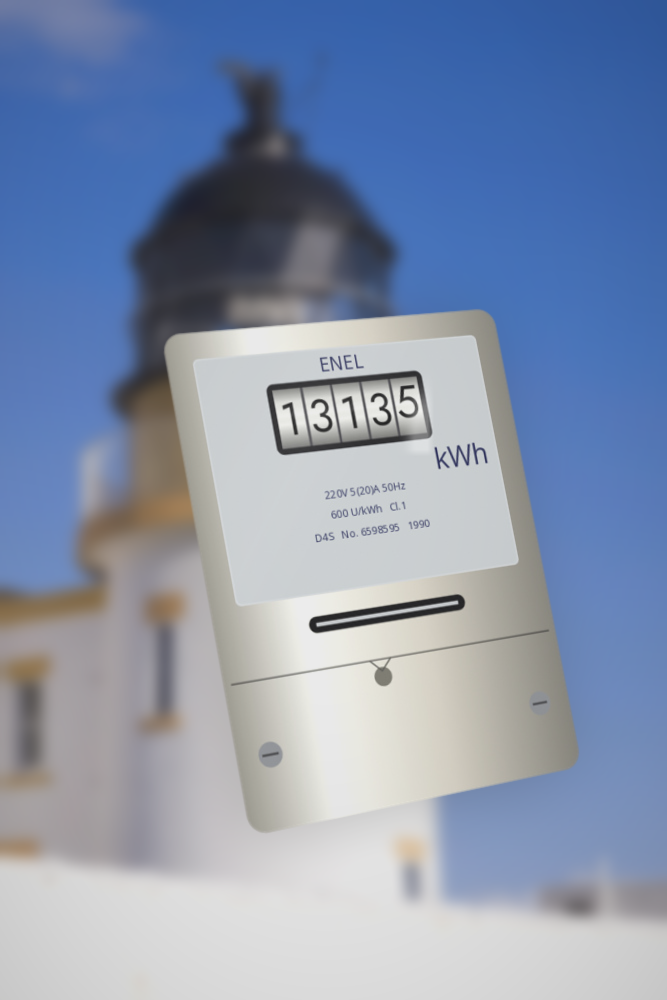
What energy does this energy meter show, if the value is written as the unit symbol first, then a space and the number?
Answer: kWh 13135
